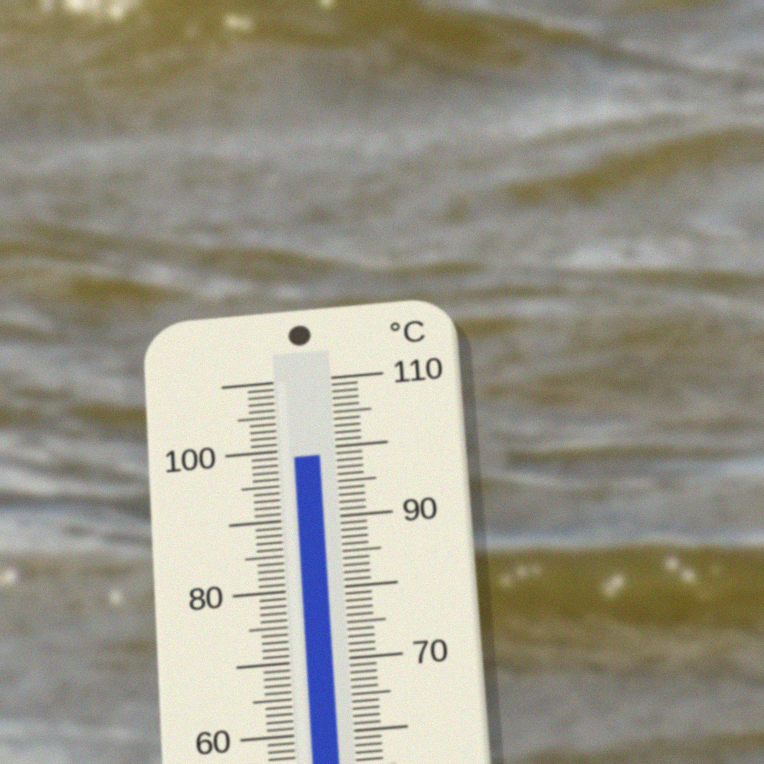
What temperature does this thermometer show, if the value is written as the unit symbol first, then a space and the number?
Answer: °C 99
